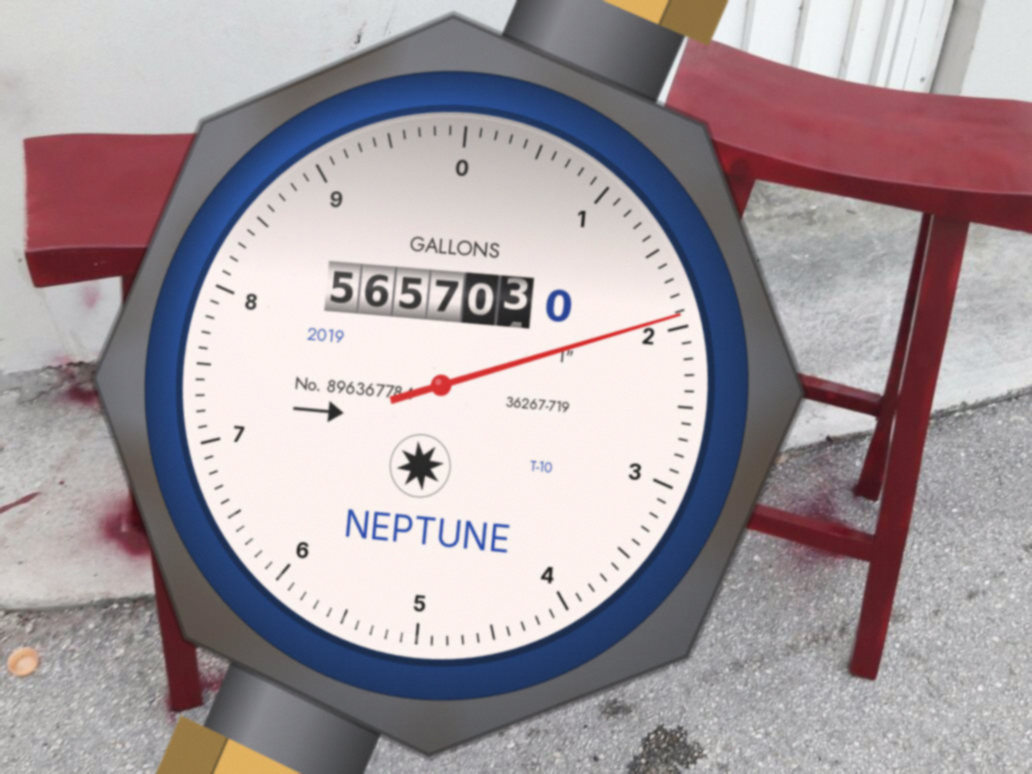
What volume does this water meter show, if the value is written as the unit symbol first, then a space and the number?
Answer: gal 5657031.9
